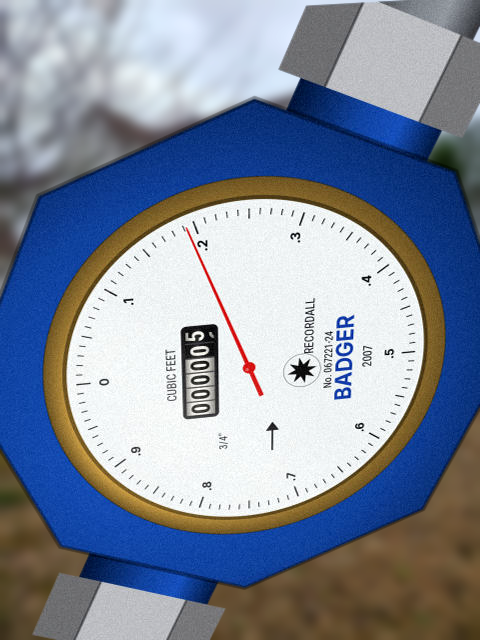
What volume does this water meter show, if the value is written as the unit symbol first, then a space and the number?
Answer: ft³ 5.19
